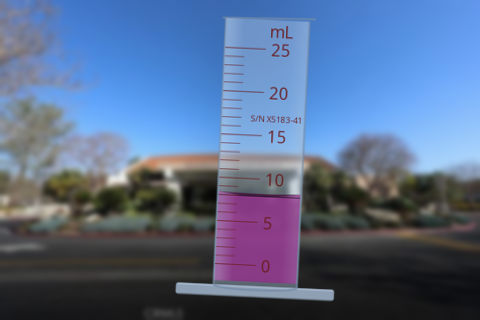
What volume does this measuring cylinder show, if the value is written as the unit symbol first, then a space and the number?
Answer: mL 8
